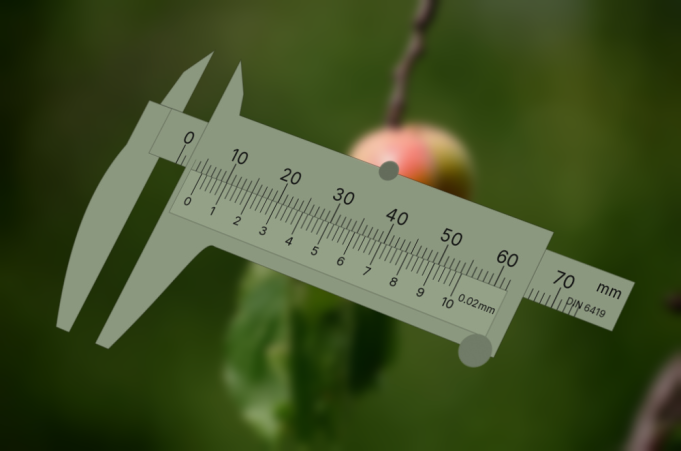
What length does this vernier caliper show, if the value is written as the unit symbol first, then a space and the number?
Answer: mm 5.2
